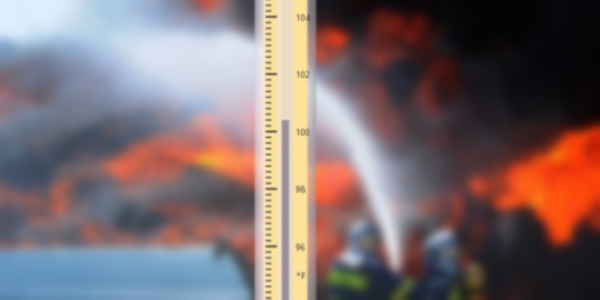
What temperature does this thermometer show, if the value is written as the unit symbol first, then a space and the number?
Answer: °F 100.4
